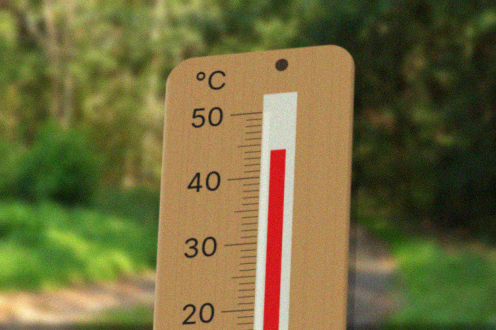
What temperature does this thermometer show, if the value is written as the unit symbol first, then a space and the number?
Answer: °C 44
